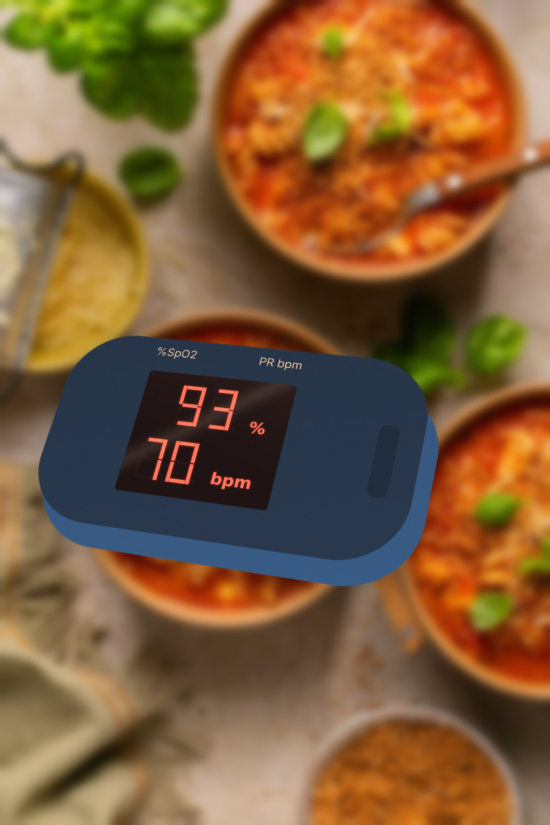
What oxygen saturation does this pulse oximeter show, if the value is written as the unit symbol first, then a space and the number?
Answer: % 93
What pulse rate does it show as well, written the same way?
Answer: bpm 70
